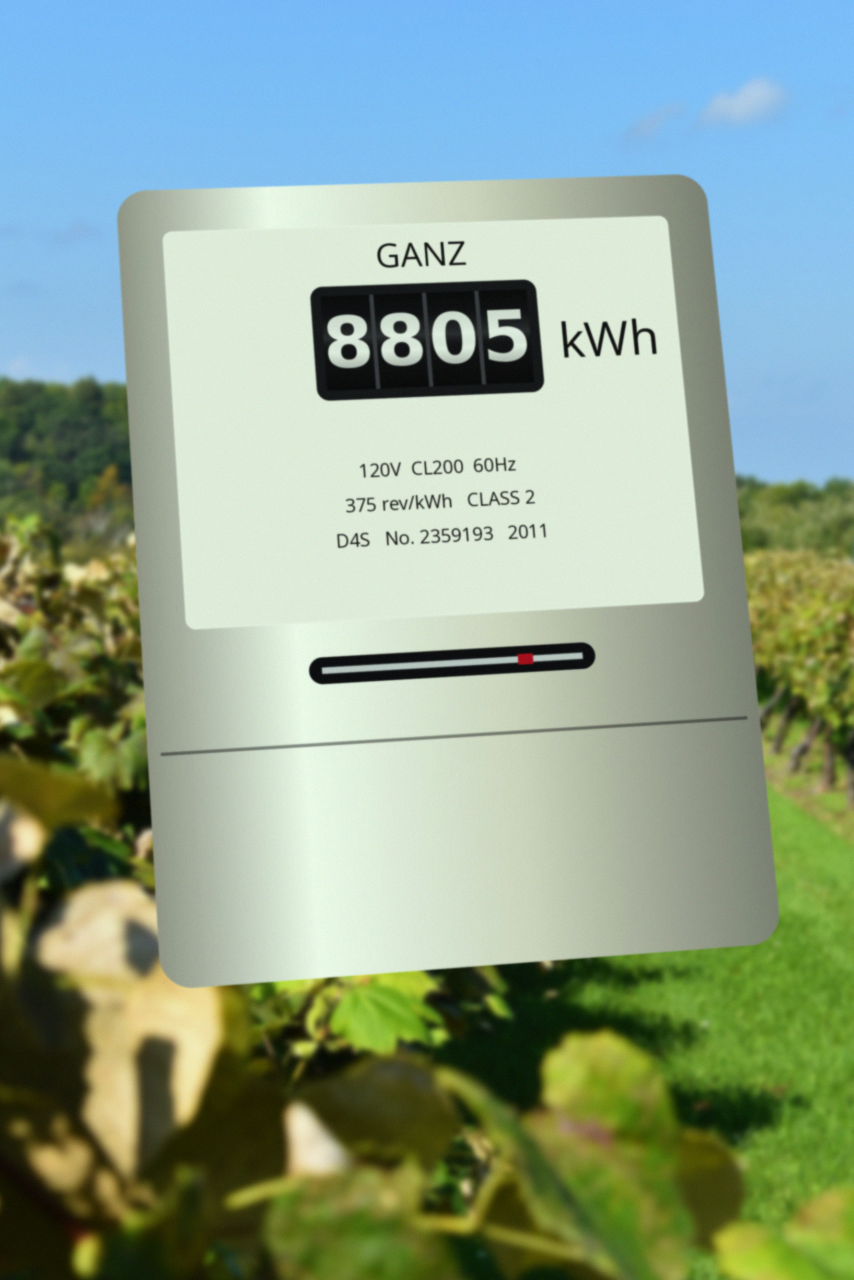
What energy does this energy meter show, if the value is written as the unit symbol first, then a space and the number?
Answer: kWh 8805
